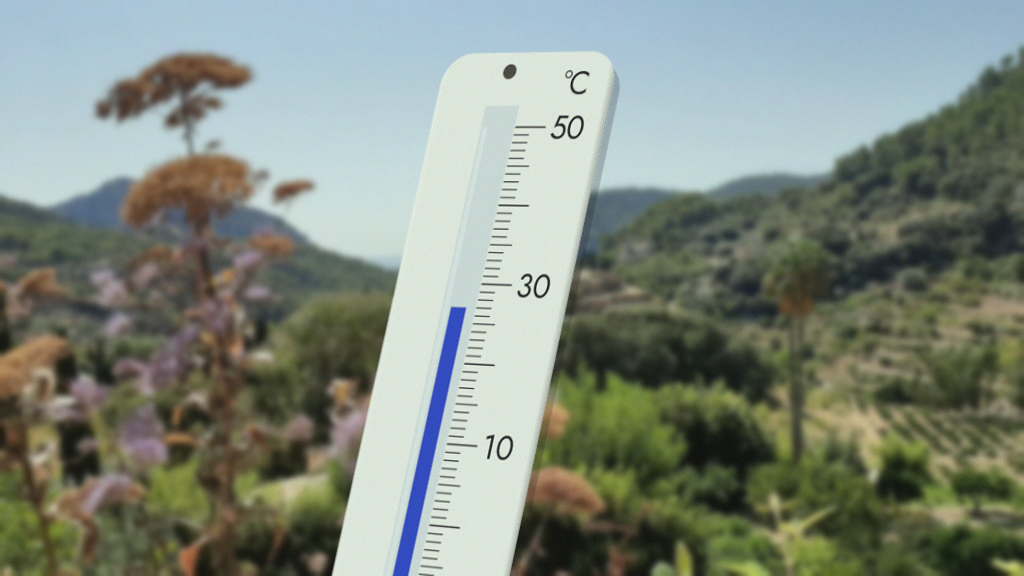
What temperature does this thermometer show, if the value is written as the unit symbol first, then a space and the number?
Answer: °C 27
